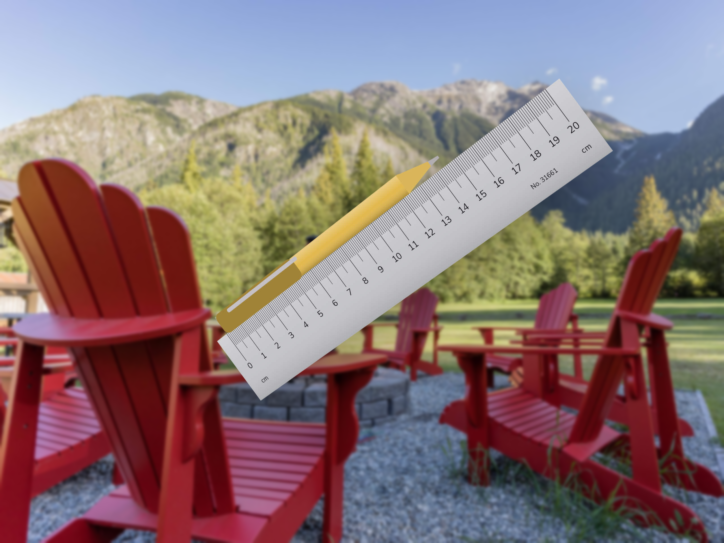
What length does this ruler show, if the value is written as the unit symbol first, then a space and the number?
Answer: cm 14.5
